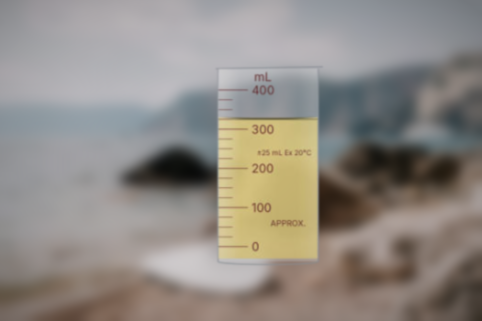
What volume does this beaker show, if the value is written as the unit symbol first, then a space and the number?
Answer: mL 325
